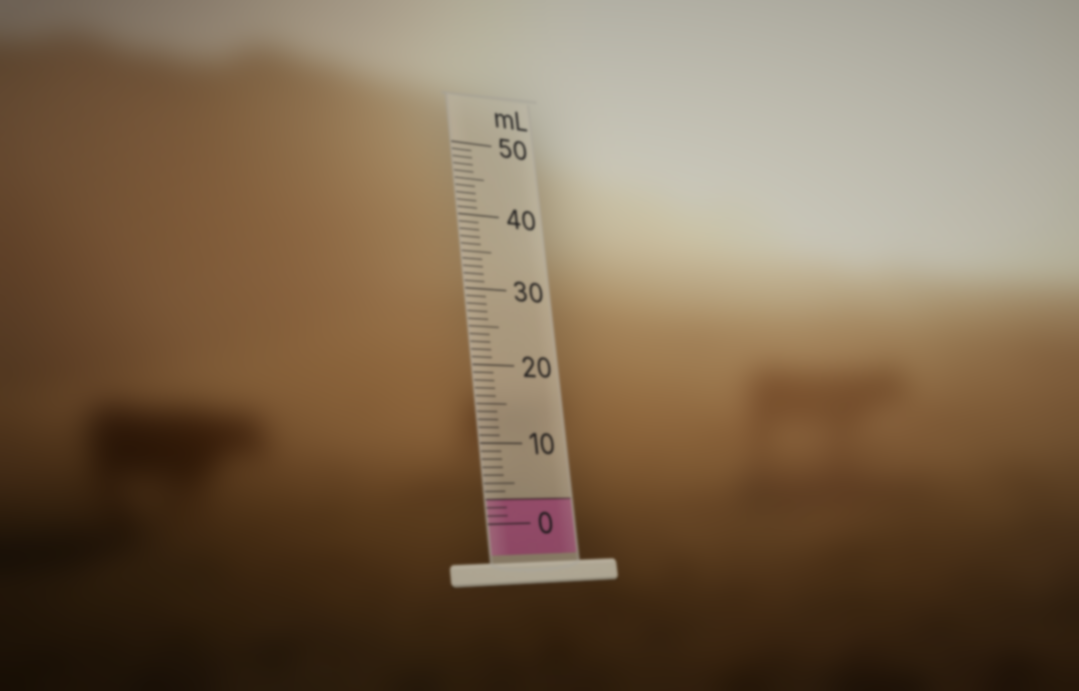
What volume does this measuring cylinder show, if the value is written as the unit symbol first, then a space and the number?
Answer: mL 3
